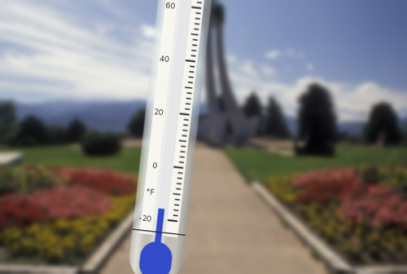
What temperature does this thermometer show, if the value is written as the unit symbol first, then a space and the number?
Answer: °F -16
